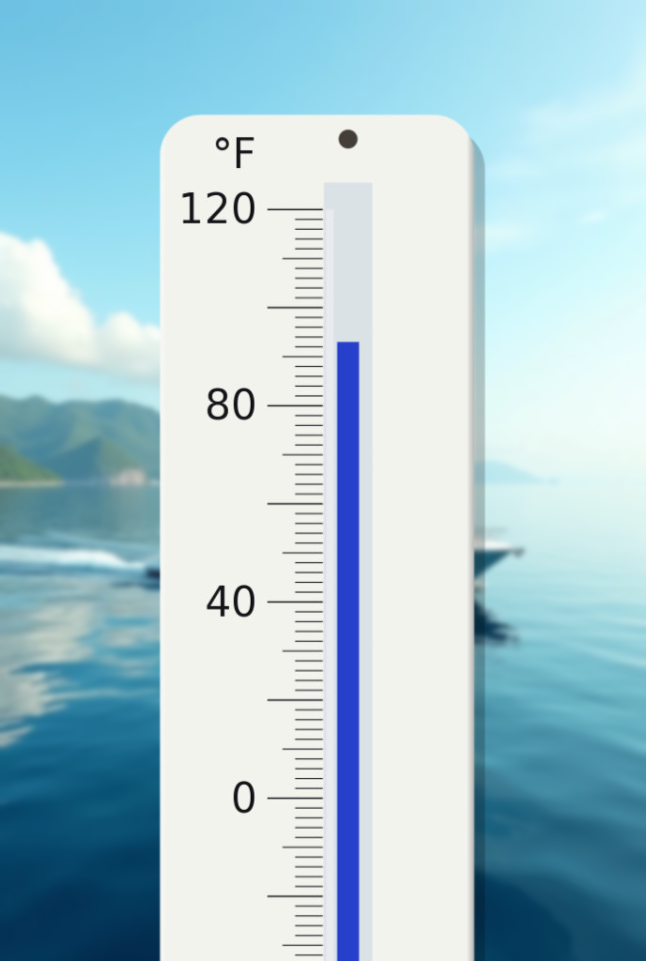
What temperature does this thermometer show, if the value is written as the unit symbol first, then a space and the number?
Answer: °F 93
